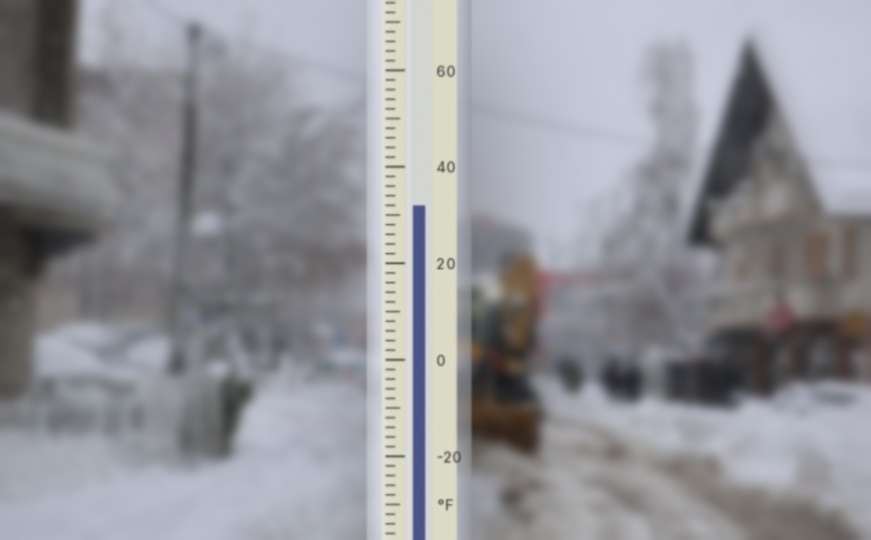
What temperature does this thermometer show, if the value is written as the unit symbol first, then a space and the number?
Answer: °F 32
